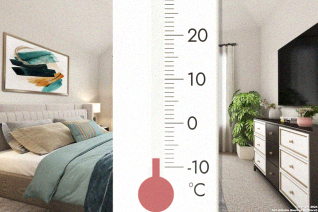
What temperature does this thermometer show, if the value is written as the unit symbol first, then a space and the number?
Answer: °C -8
